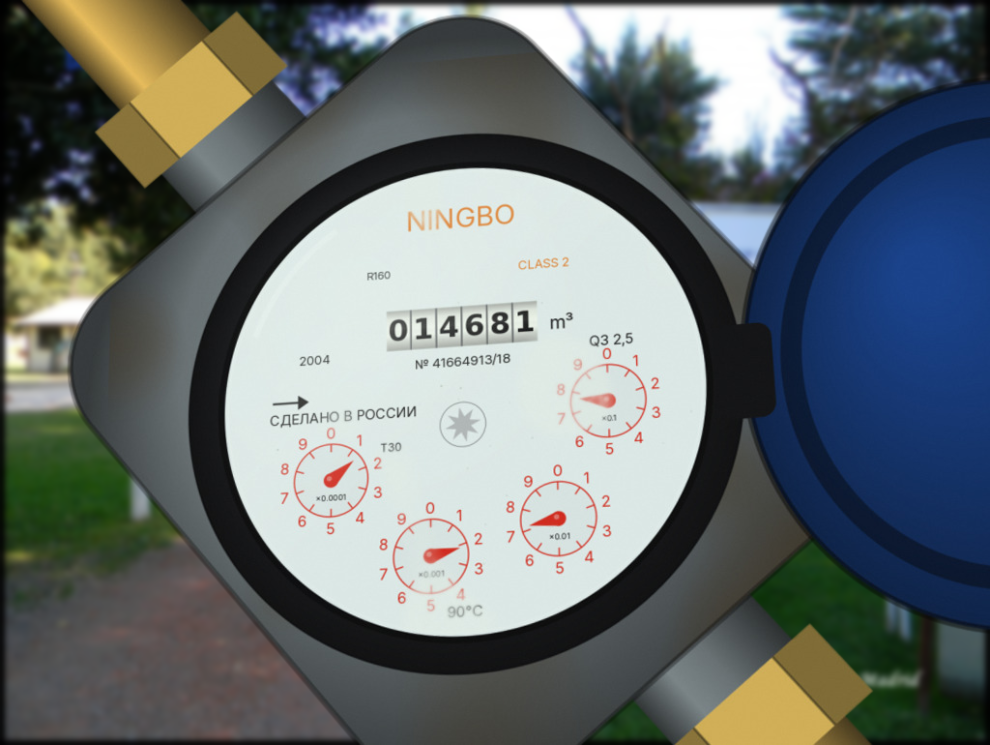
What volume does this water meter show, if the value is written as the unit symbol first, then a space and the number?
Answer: m³ 14681.7721
